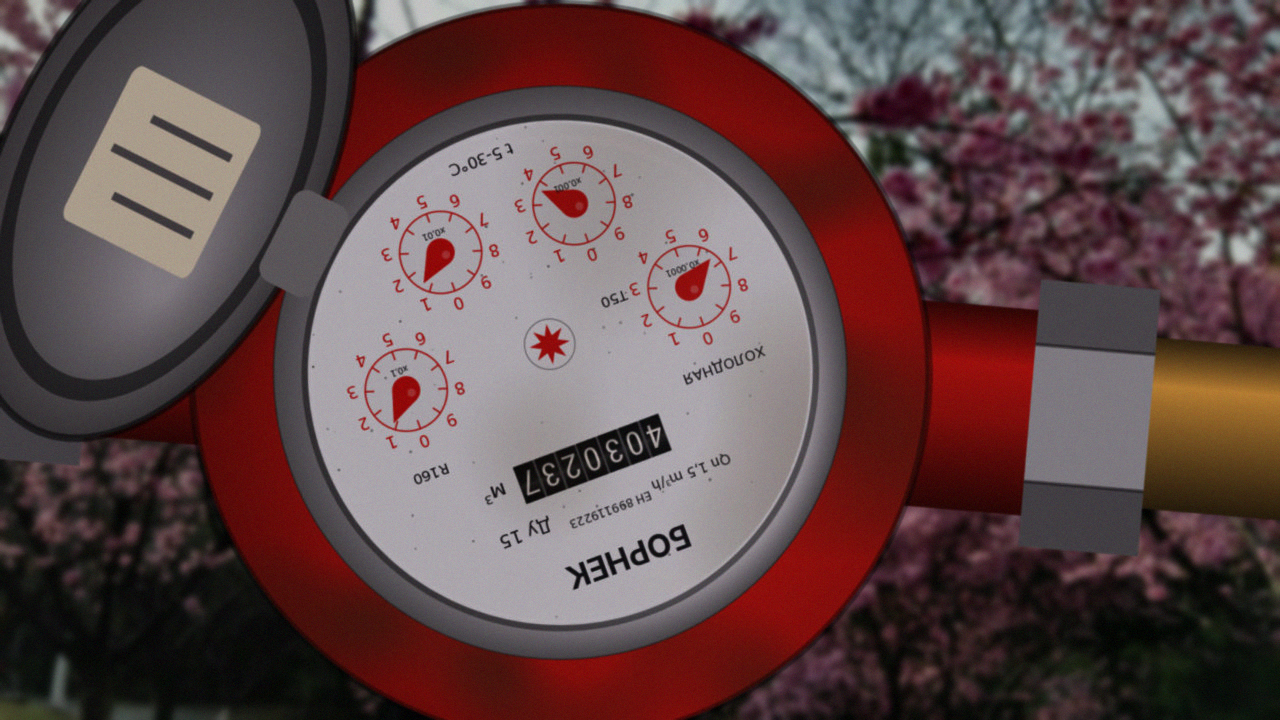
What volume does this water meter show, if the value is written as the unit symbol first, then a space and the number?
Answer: m³ 4030237.1136
